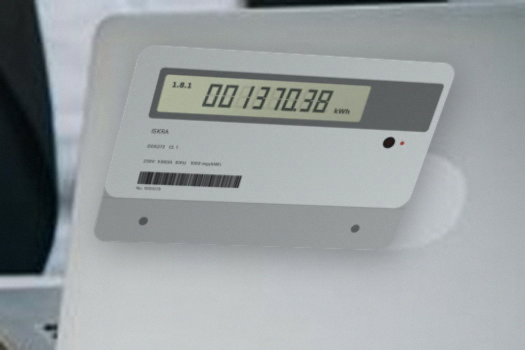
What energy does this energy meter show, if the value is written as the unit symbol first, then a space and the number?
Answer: kWh 1370.38
